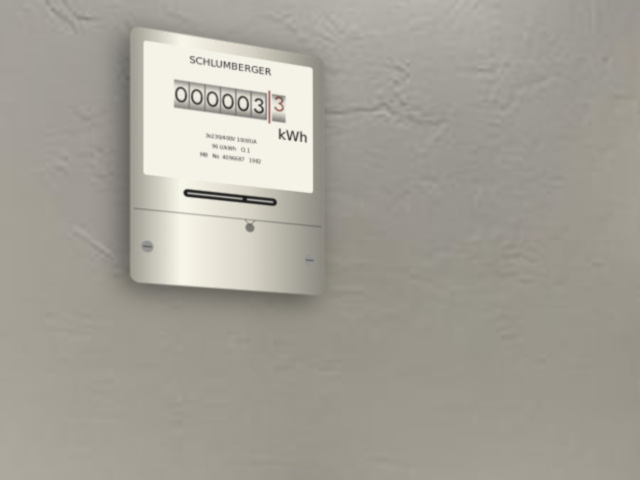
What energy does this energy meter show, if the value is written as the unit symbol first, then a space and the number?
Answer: kWh 3.3
